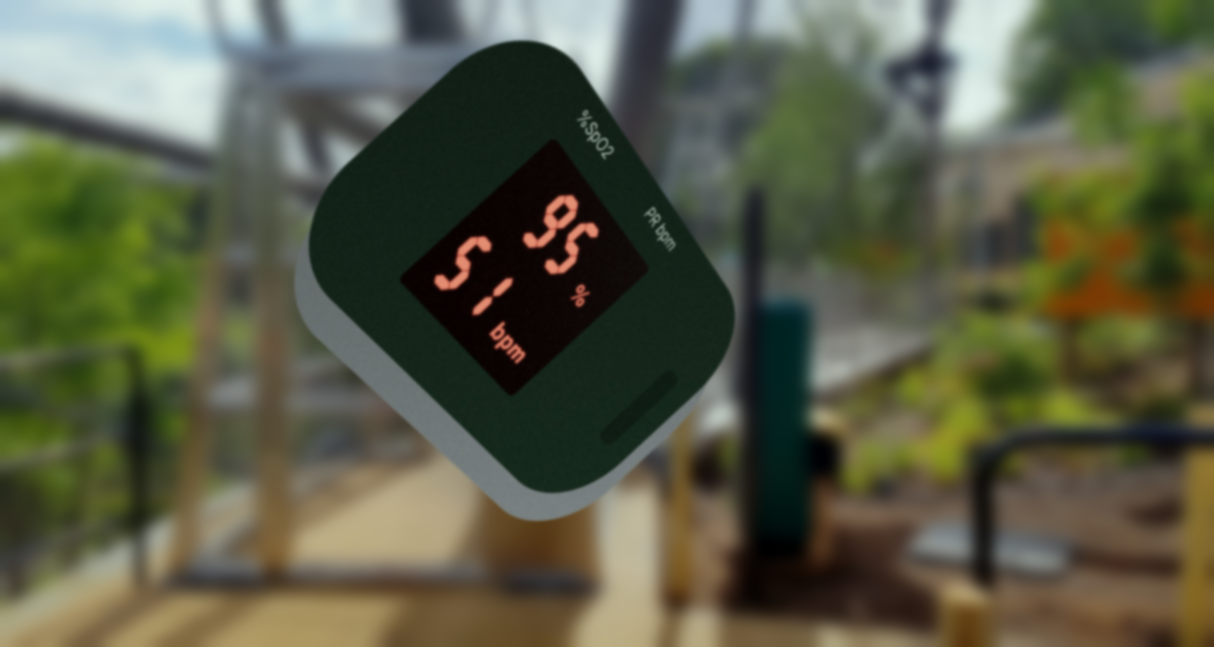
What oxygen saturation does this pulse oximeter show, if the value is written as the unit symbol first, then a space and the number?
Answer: % 95
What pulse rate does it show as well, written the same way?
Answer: bpm 51
